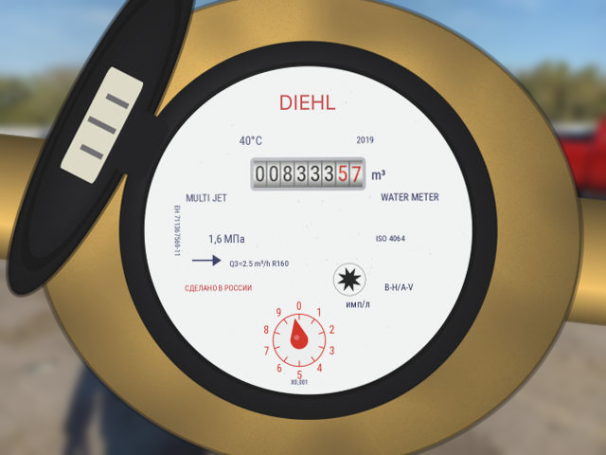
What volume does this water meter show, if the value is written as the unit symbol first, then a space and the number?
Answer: m³ 8333.569
